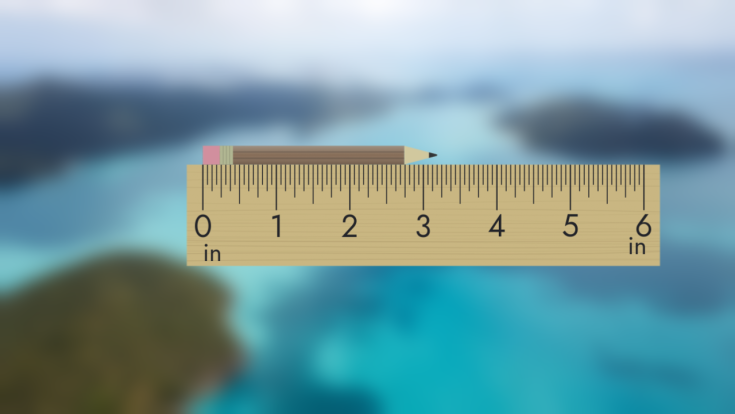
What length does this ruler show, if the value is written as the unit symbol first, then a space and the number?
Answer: in 3.1875
